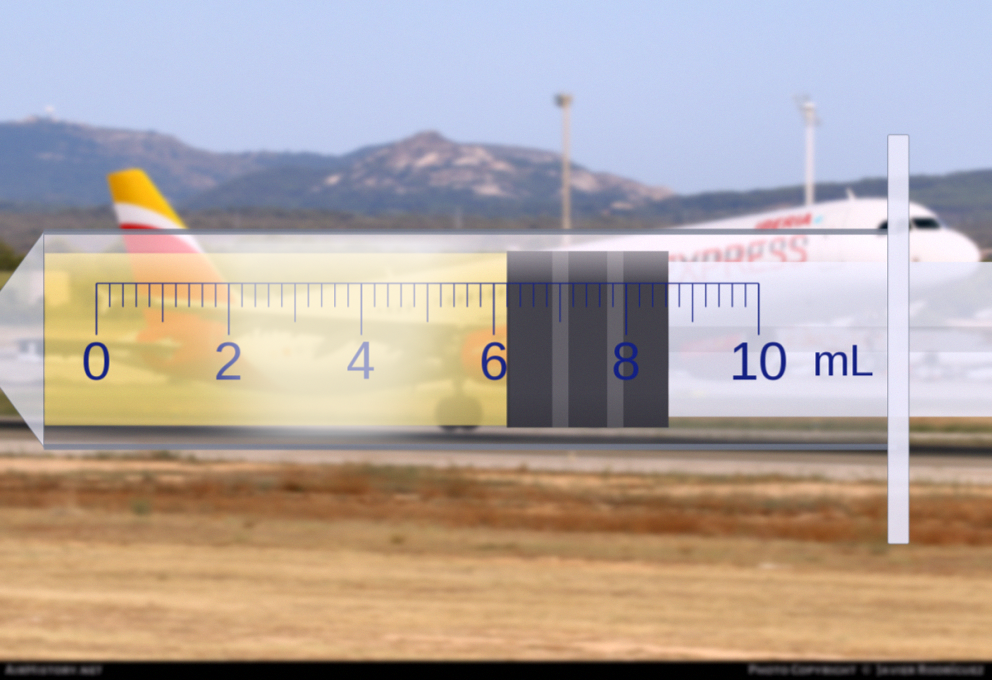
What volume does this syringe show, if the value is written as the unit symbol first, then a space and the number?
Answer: mL 6.2
